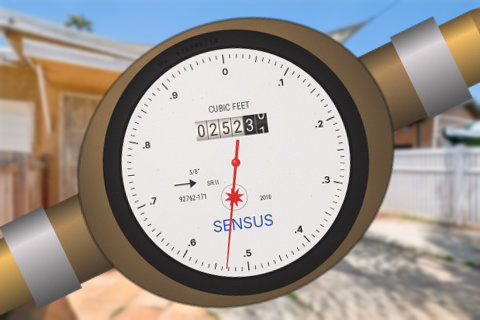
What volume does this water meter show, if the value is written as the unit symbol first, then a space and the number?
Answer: ft³ 25230.53
